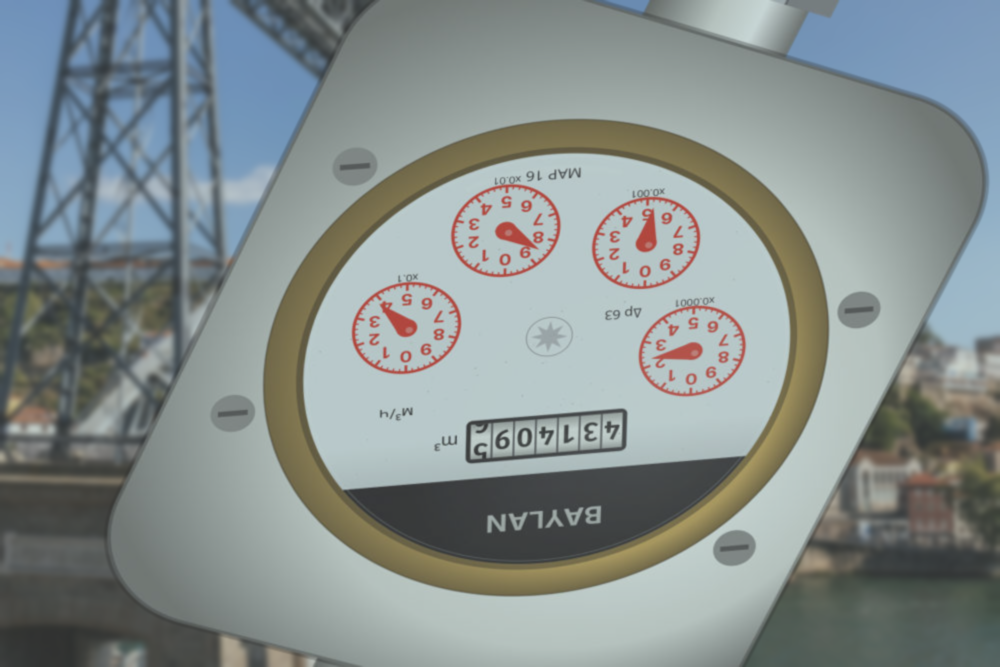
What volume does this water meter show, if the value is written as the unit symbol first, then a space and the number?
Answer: m³ 4314095.3852
